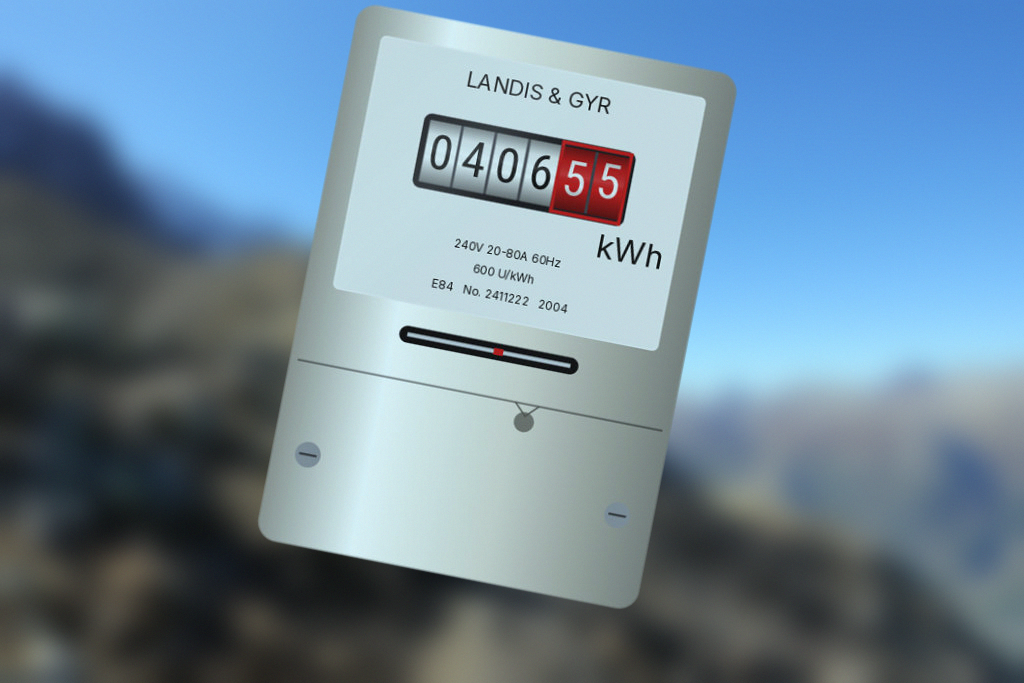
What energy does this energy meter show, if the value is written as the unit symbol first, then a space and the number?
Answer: kWh 406.55
